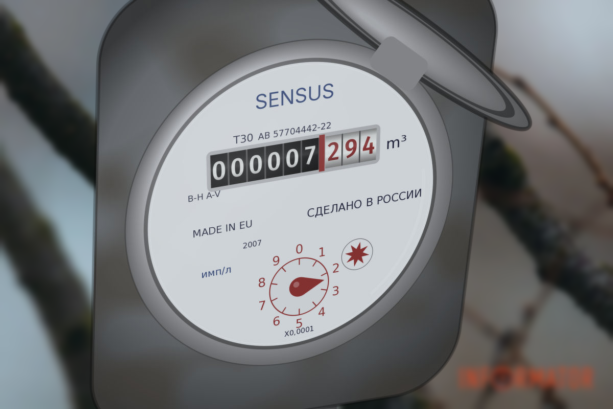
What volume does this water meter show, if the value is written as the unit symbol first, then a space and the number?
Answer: m³ 7.2942
